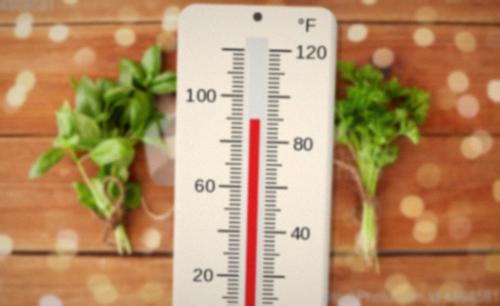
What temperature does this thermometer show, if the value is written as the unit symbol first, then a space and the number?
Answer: °F 90
